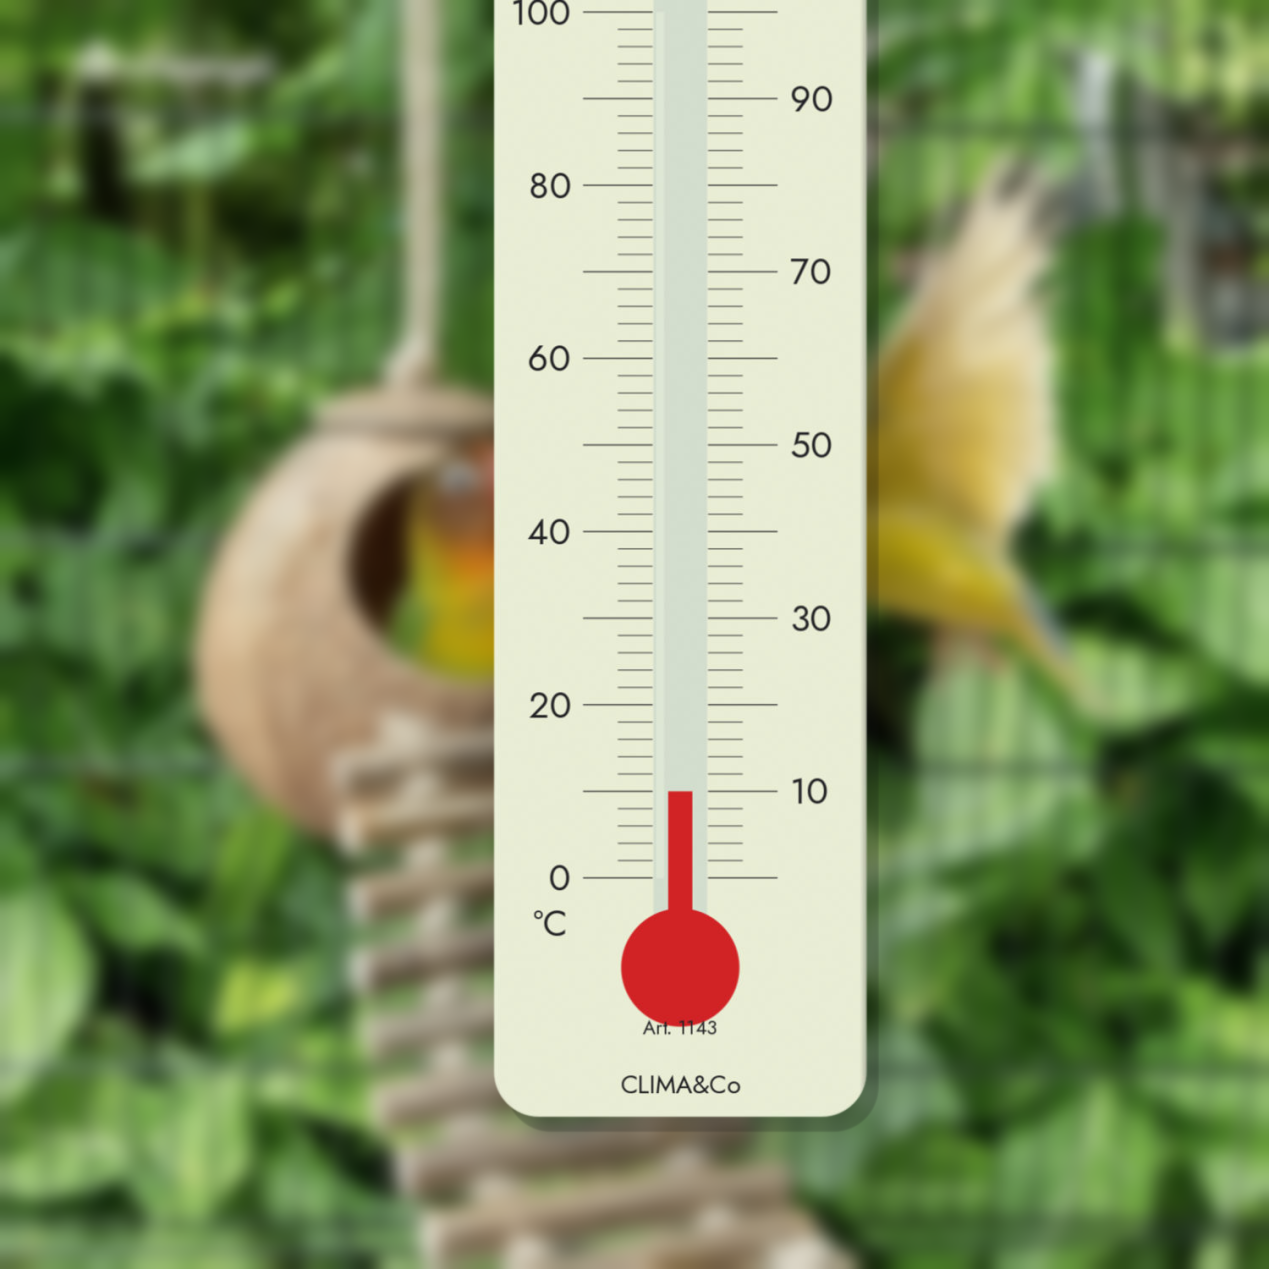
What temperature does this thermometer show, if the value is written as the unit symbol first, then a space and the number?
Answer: °C 10
